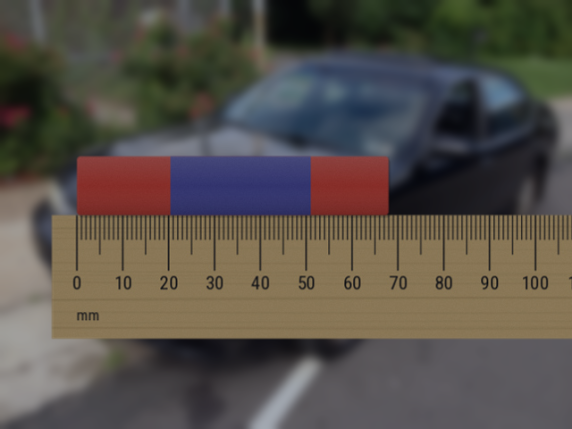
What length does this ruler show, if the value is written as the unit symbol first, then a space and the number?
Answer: mm 68
